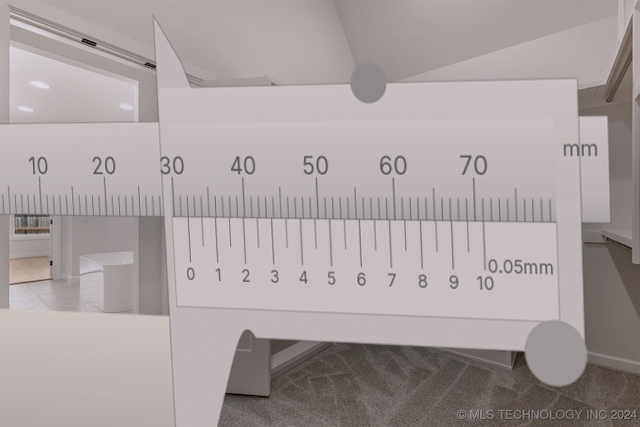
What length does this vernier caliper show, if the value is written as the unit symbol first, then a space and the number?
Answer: mm 32.0
